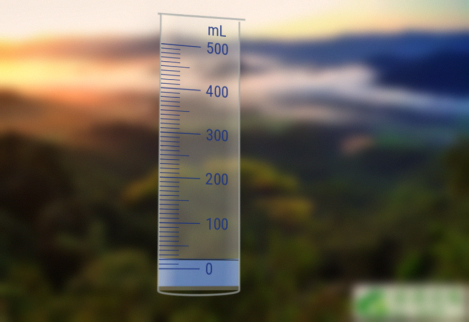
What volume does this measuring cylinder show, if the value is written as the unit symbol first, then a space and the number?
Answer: mL 20
